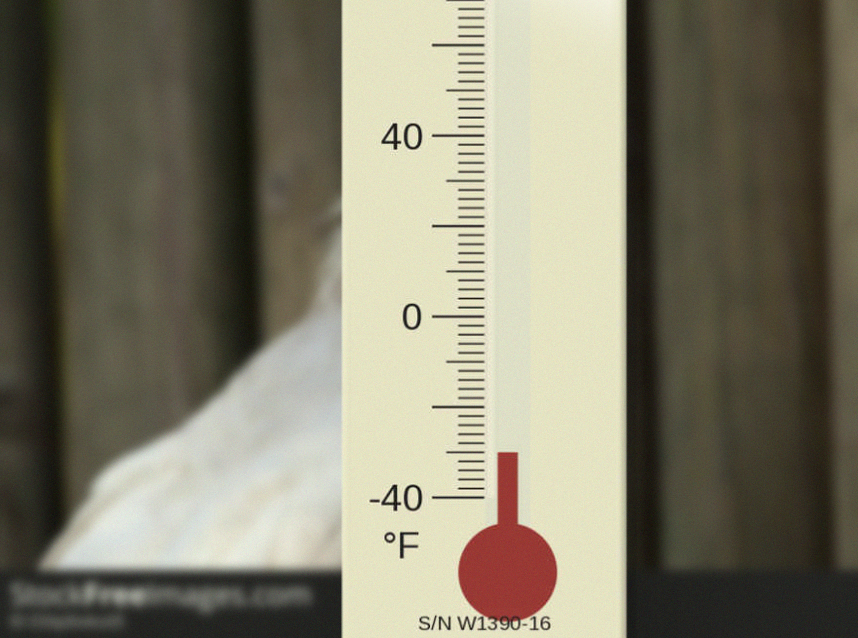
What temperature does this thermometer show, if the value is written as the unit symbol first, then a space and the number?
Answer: °F -30
